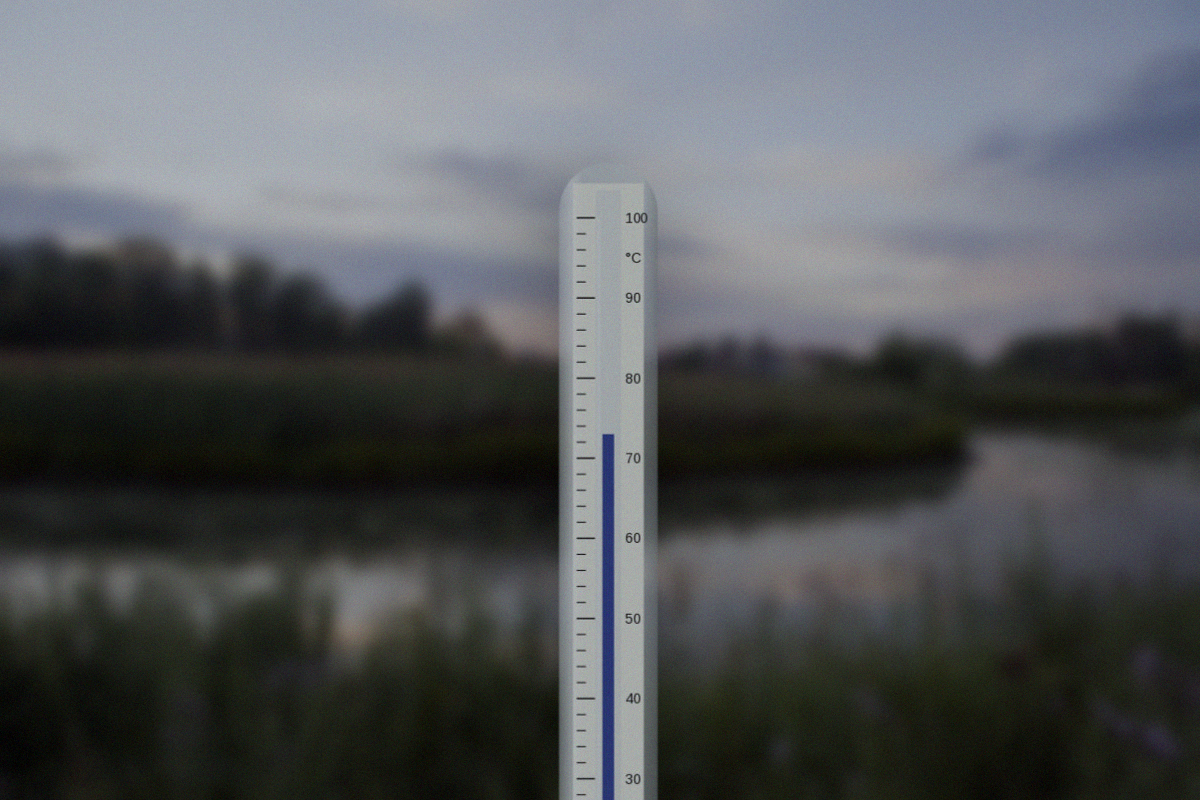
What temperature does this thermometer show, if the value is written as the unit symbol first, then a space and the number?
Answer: °C 73
